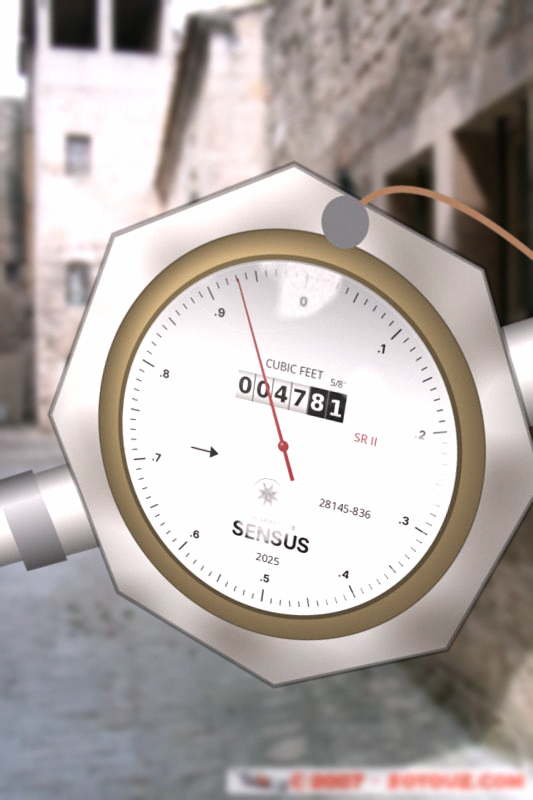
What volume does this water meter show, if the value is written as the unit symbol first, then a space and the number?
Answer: ft³ 4780.93
